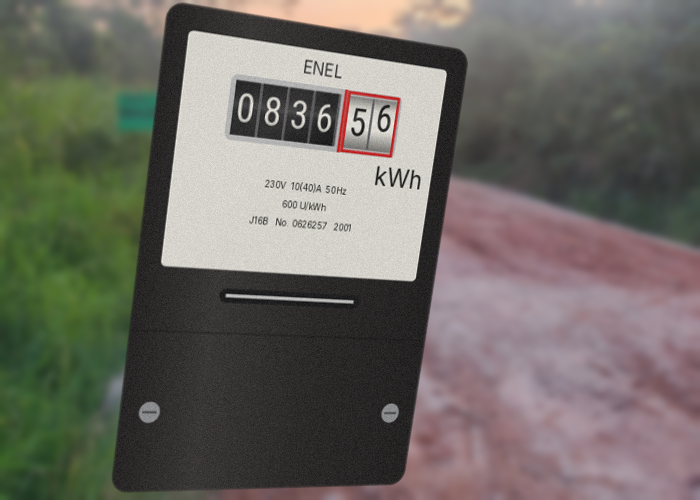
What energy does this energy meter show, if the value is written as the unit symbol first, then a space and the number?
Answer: kWh 836.56
